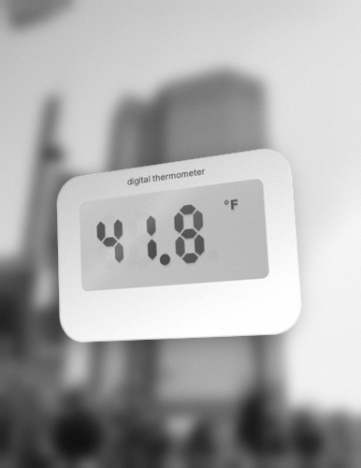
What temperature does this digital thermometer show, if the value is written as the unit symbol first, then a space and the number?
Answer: °F 41.8
